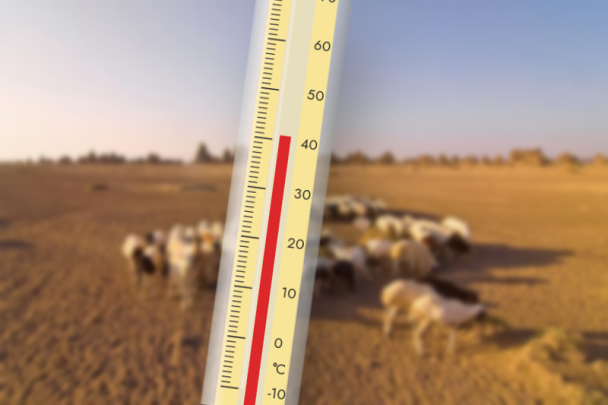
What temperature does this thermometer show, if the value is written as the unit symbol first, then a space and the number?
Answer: °C 41
